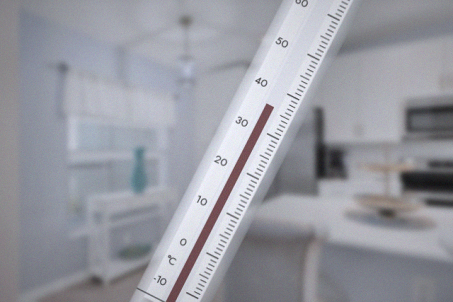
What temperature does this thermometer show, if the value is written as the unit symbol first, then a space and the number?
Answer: °C 36
